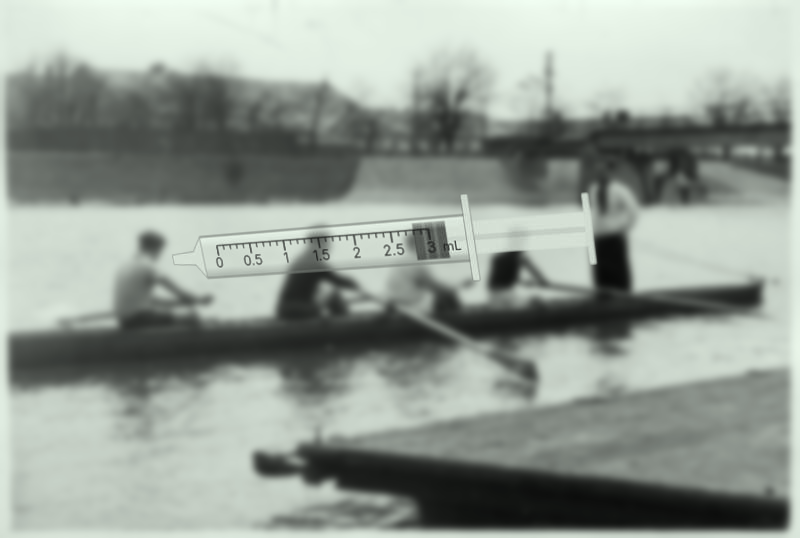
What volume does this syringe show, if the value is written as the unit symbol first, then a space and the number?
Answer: mL 2.8
